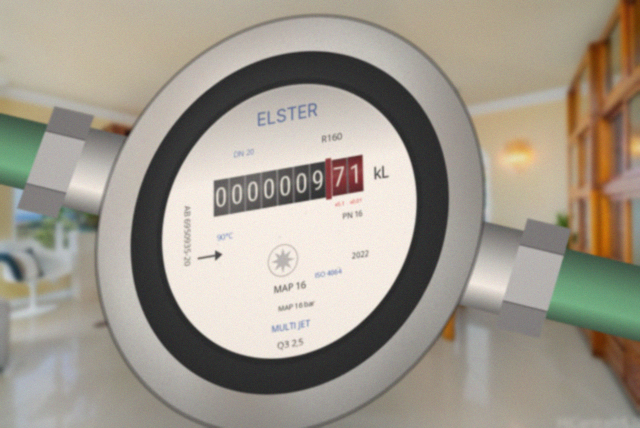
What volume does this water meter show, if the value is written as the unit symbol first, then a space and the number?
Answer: kL 9.71
